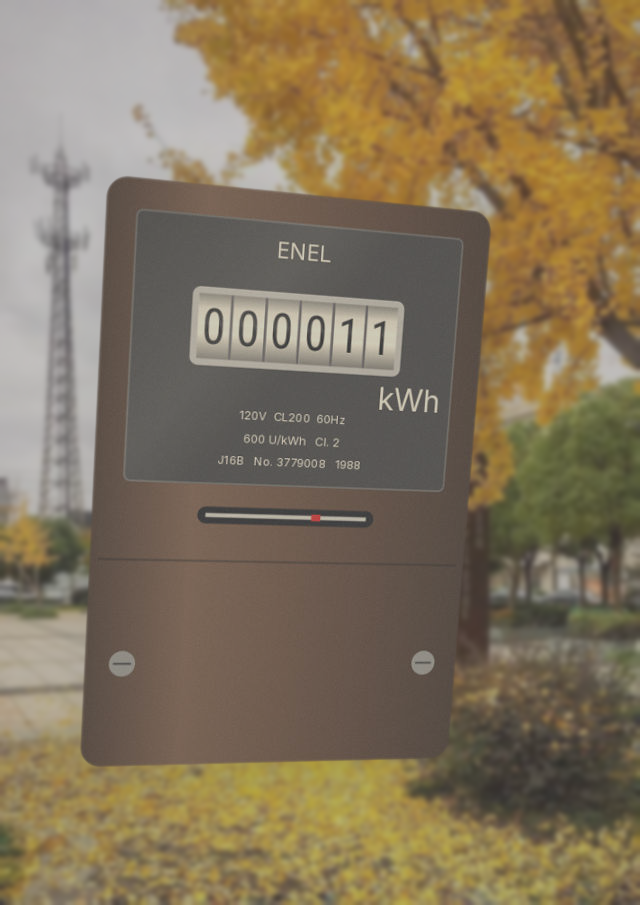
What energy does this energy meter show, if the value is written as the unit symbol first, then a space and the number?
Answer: kWh 11
